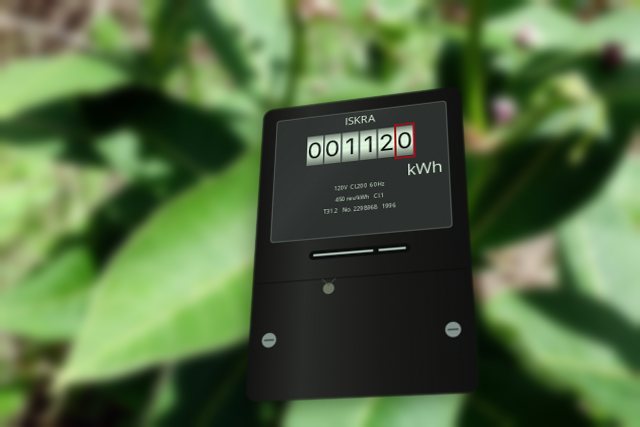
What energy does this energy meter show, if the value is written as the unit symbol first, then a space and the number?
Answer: kWh 112.0
